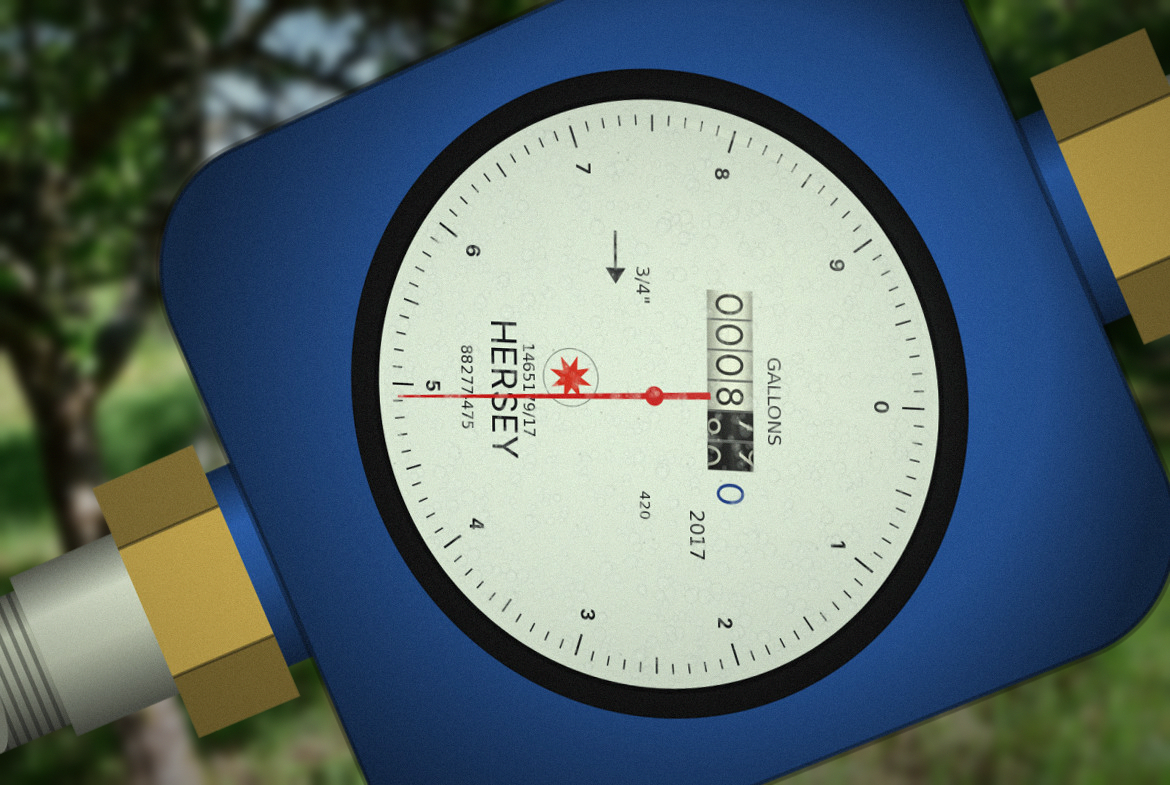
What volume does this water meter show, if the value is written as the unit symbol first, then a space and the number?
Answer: gal 8794.9
